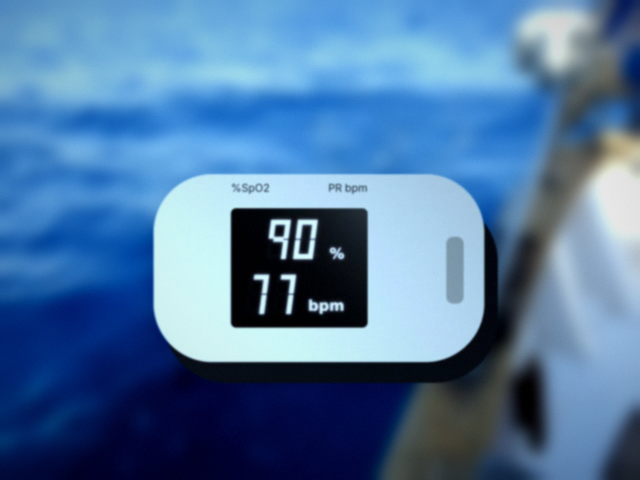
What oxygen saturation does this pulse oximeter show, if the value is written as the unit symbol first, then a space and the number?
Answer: % 90
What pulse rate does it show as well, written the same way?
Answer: bpm 77
